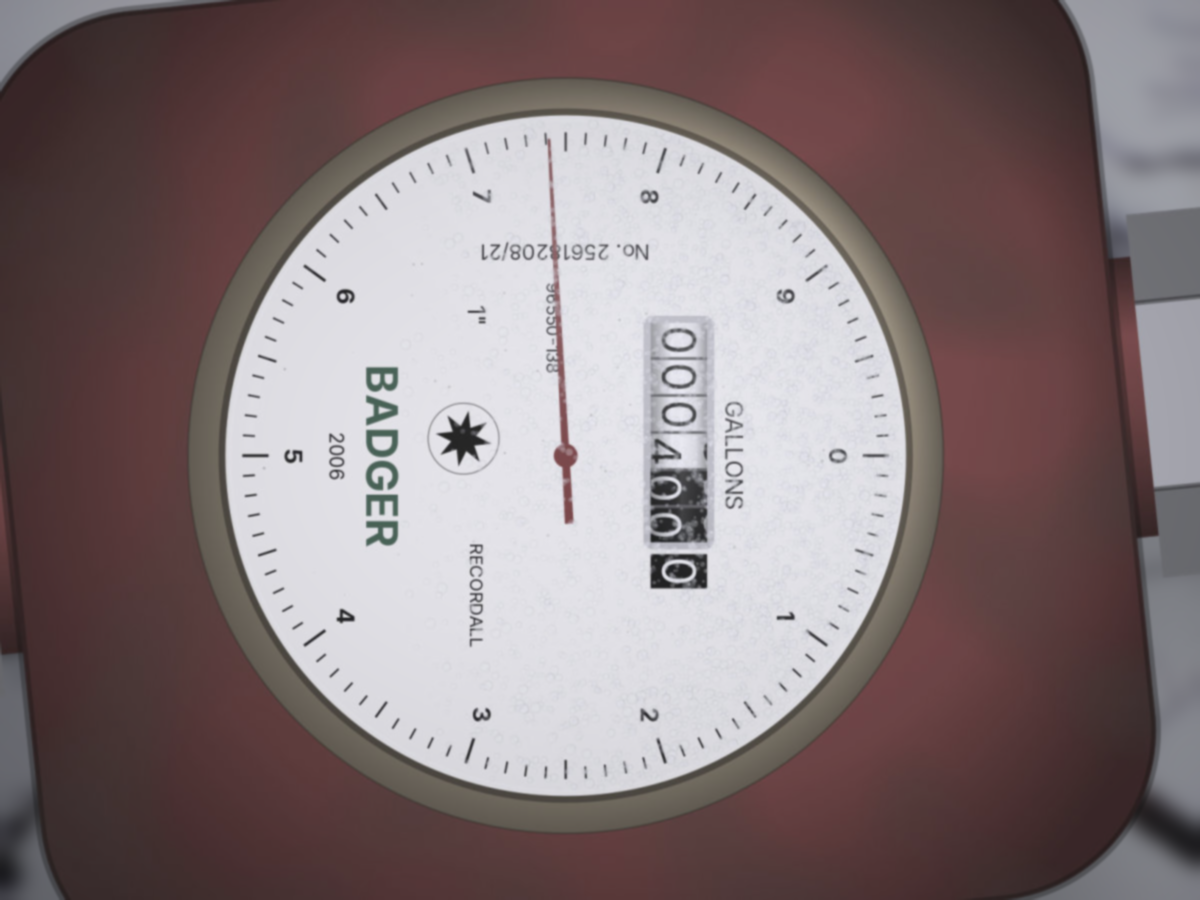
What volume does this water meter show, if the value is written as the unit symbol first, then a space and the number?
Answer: gal 3997.4
